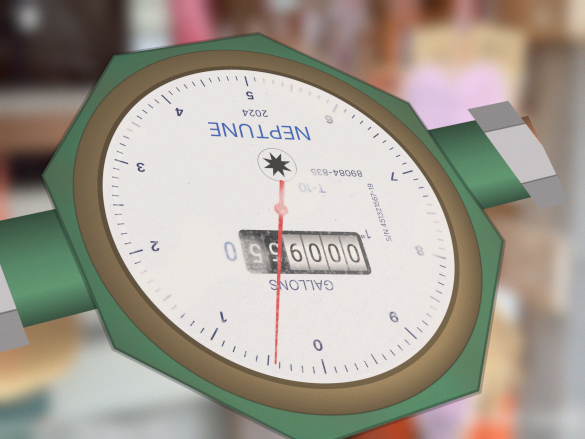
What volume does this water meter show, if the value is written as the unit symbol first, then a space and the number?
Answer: gal 9550.4
